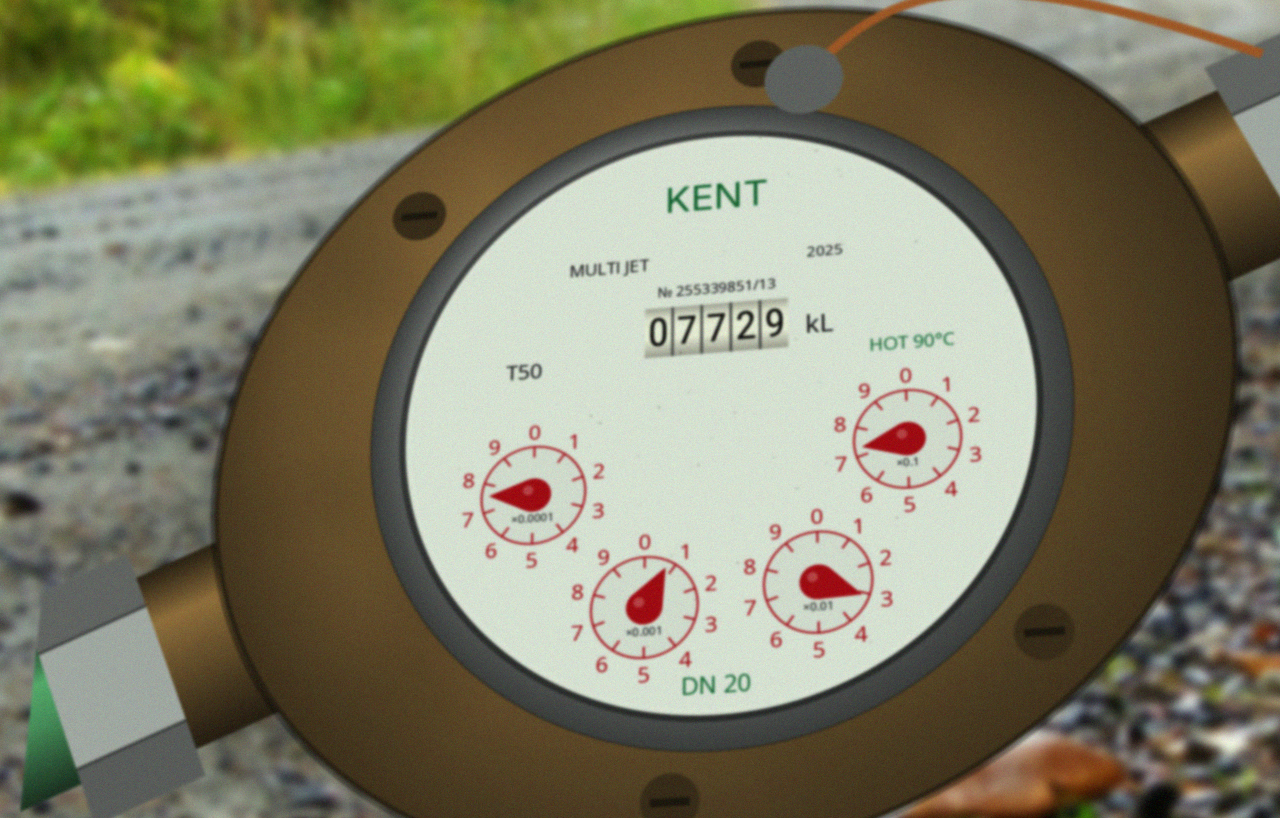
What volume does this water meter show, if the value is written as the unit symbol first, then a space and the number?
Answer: kL 7729.7307
